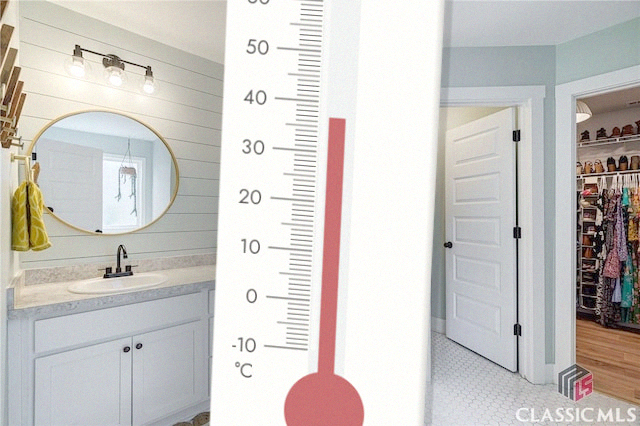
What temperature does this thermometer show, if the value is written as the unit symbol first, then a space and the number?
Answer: °C 37
